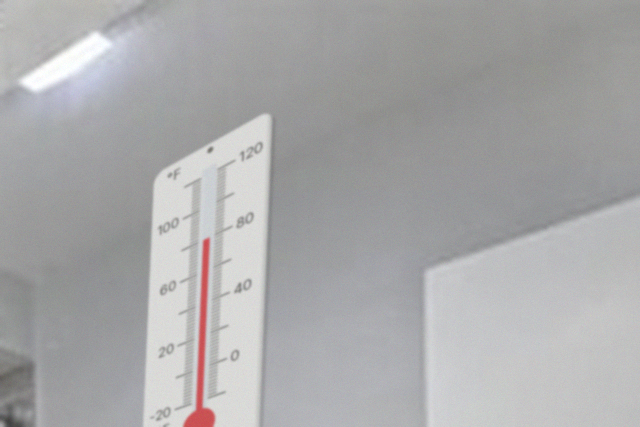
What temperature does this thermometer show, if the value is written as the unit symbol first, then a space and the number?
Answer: °F 80
